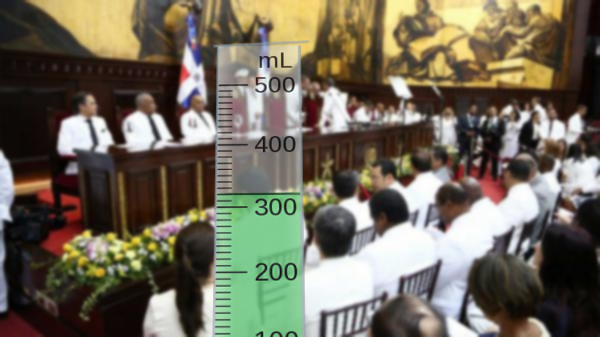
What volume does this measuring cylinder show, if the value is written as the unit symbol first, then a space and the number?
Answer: mL 320
